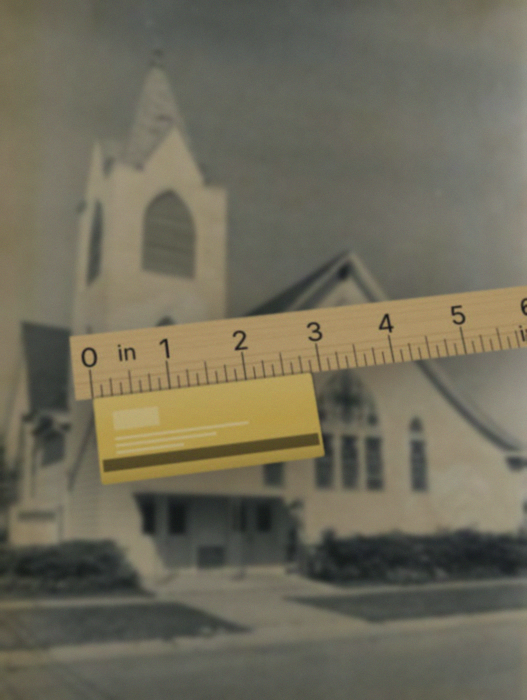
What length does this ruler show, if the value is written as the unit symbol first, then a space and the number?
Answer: in 2.875
